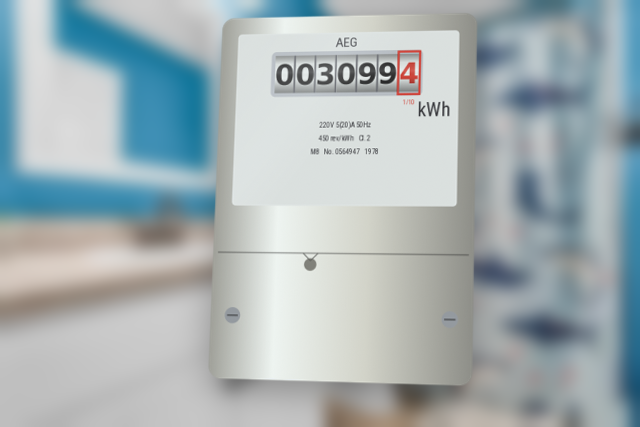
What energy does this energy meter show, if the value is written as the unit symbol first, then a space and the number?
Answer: kWh 3099.4
